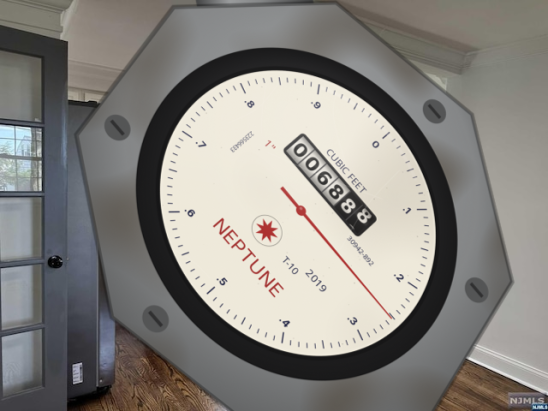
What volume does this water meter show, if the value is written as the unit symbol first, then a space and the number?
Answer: ft³ 6888.25
